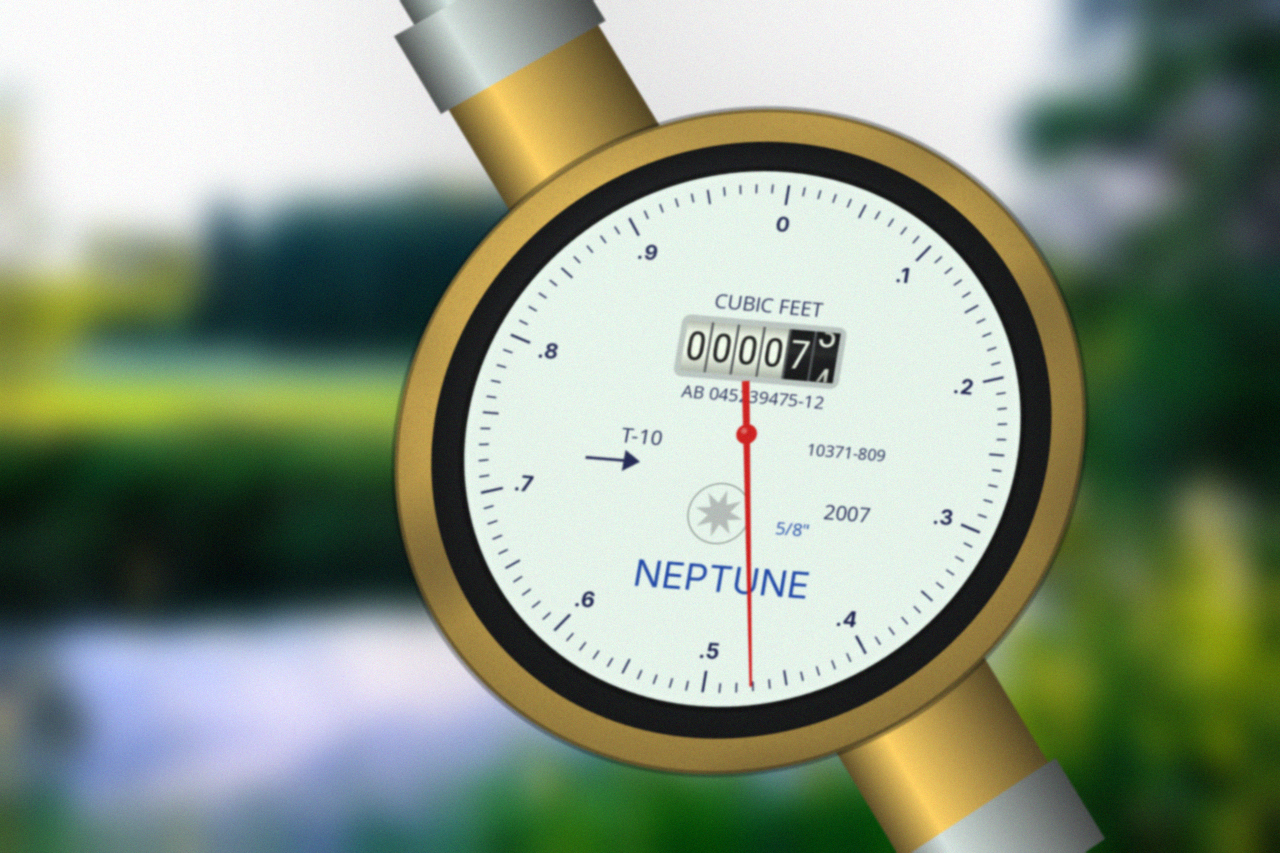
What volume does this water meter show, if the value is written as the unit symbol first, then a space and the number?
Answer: ft³ 73.47
